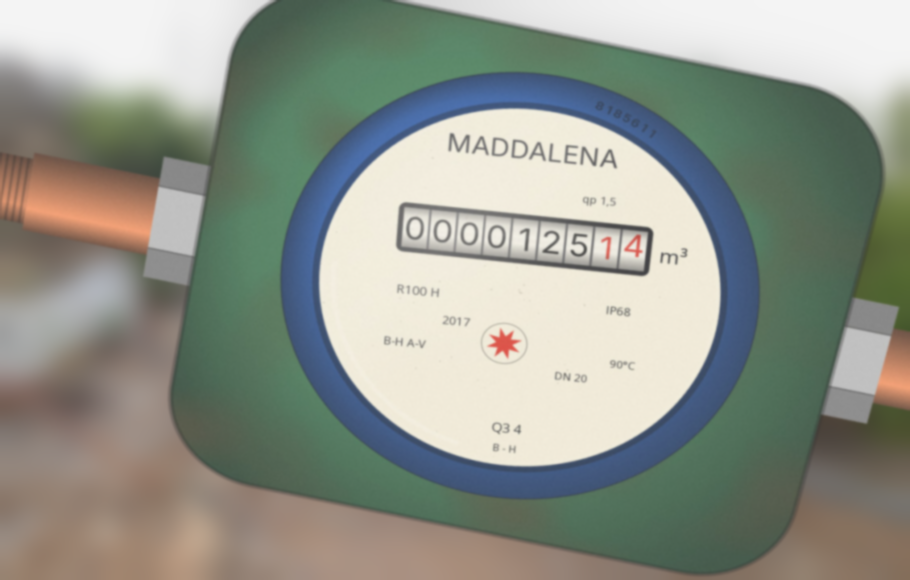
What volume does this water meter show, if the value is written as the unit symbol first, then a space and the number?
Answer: m³ 125.14
